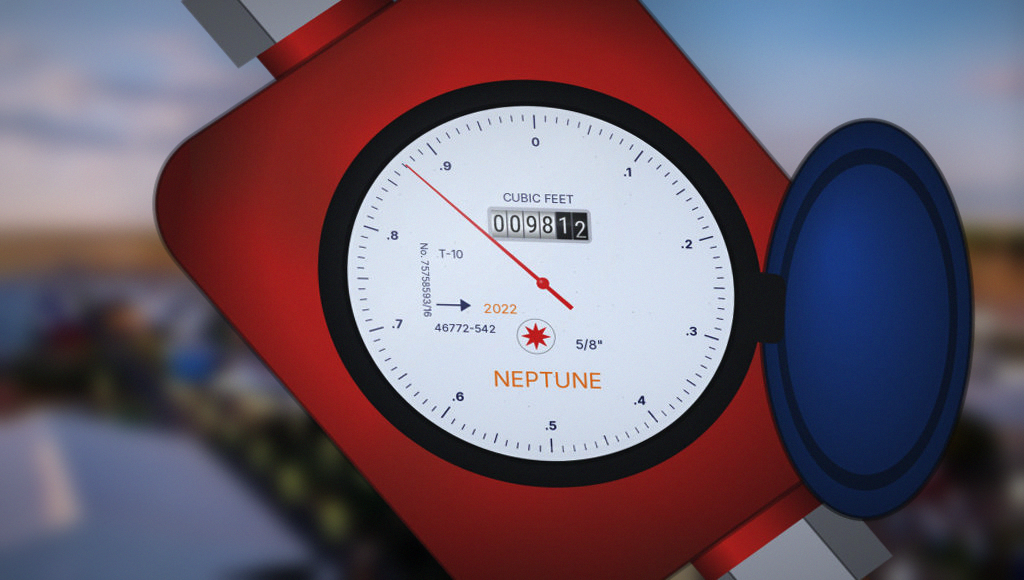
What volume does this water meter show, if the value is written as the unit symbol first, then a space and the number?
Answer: ft³ 9811.87
